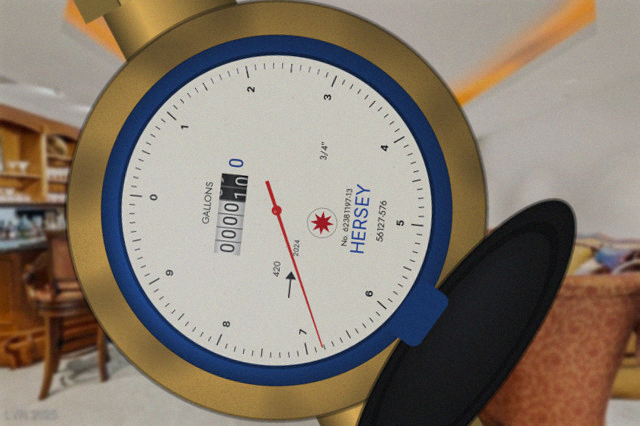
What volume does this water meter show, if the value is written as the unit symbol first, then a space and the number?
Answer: gal 96.8
